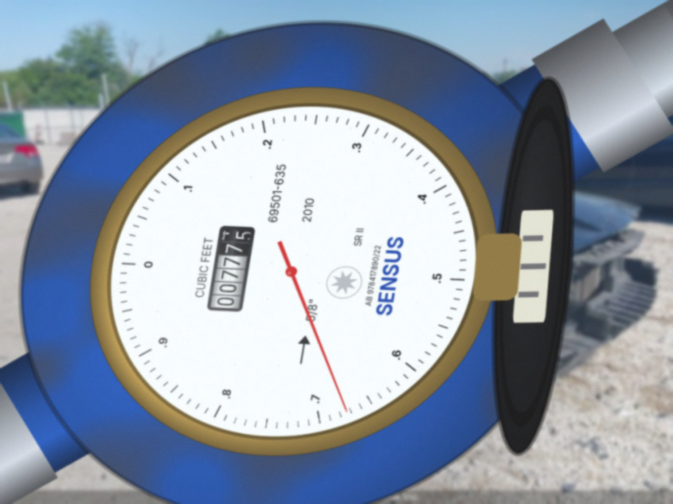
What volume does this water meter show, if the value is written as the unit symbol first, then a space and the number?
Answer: ft³ 7774.67
